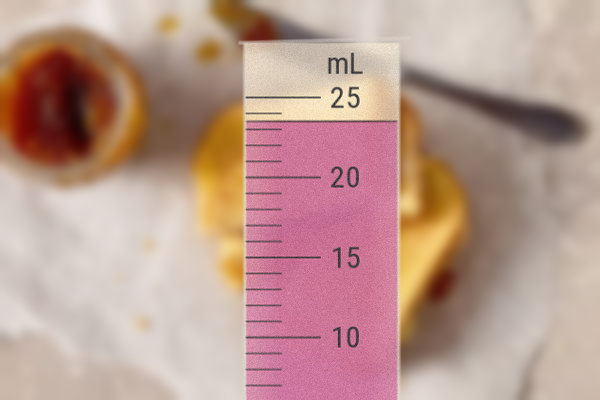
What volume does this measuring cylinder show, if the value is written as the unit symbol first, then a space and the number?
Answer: mL 23.5
